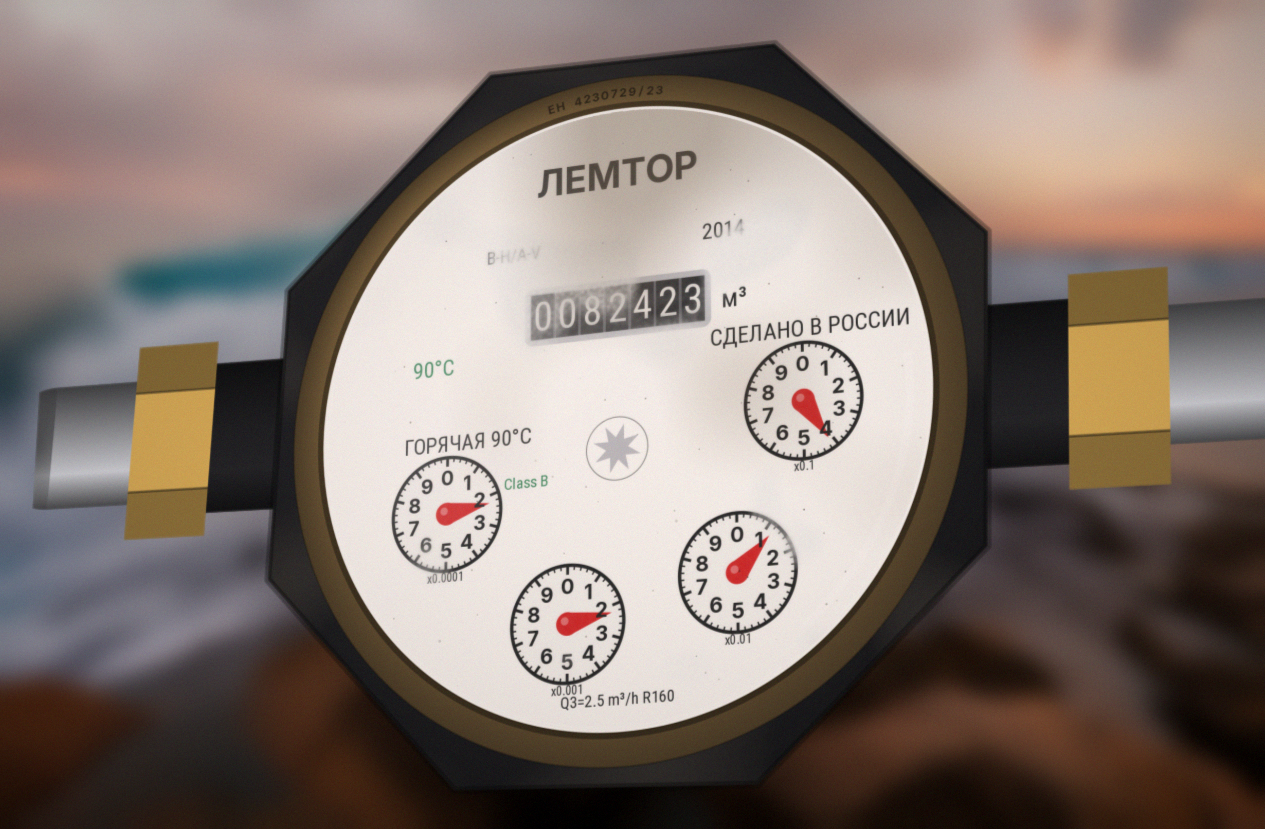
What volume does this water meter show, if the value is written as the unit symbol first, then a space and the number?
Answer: m³ 82423.4122
